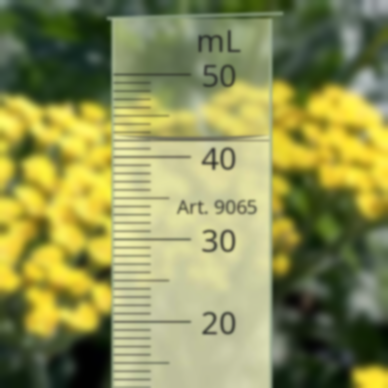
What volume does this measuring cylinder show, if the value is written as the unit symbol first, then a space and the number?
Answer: mL 42
